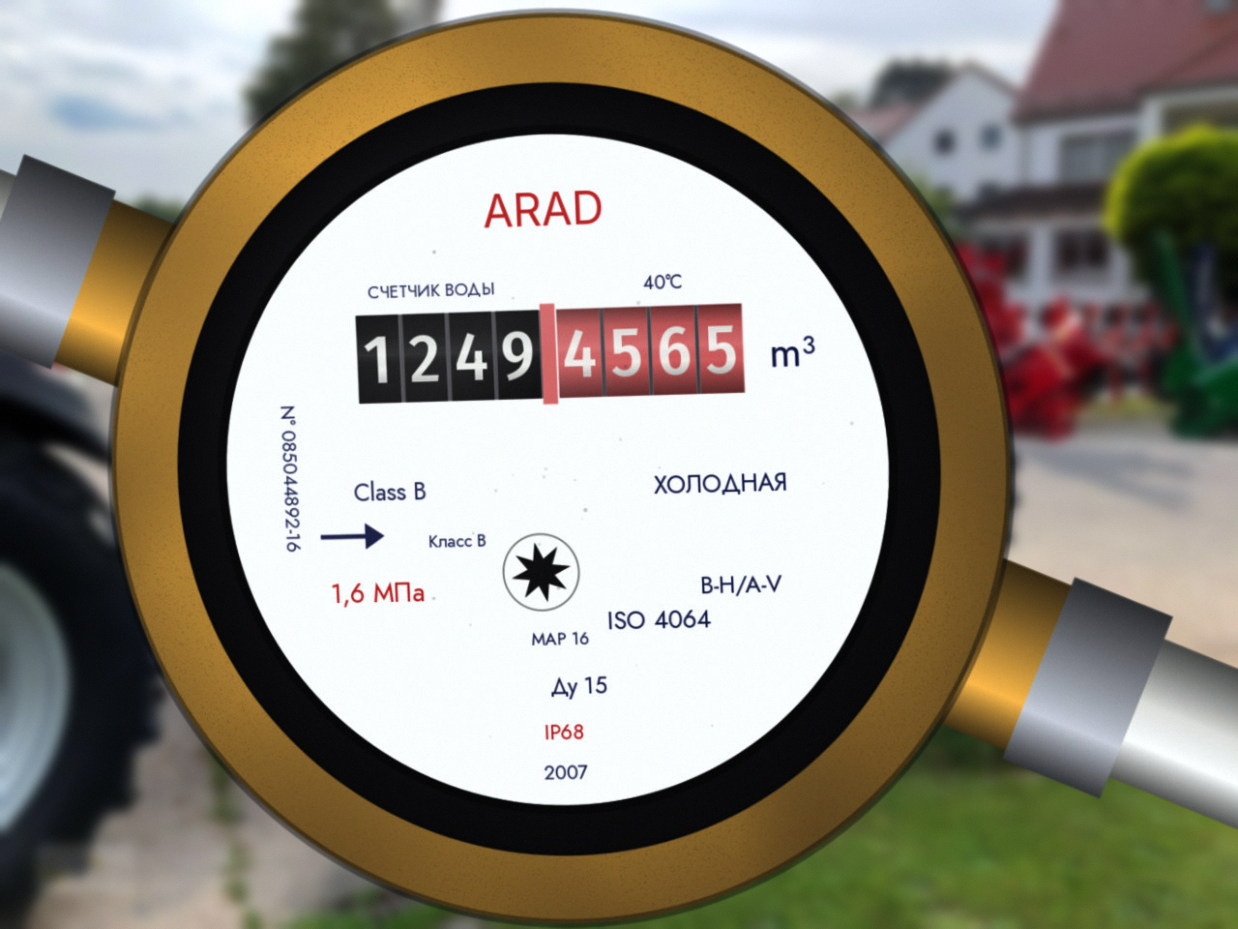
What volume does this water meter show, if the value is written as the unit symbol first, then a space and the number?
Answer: m³ 1249.4565
